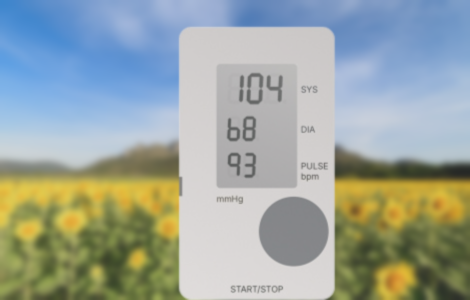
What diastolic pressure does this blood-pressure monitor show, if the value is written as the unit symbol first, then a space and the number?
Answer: mmHg 68
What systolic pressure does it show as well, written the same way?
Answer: mmHg 104
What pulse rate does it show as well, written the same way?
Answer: bpm 93
